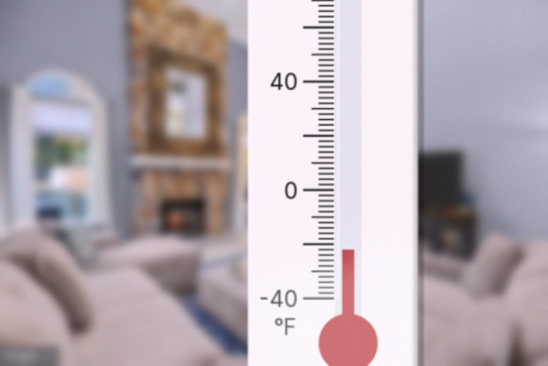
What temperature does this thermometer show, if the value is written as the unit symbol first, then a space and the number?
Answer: °F -22
